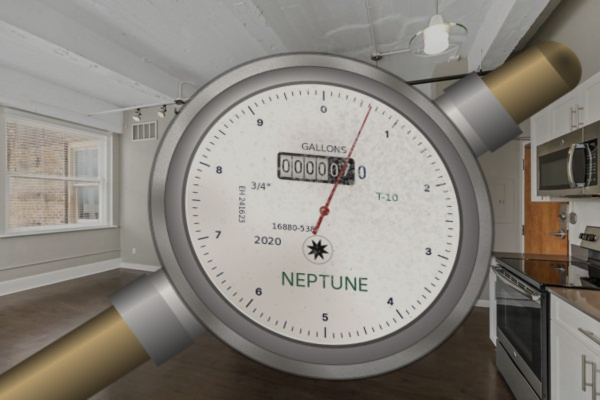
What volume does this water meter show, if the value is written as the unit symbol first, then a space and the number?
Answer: gal 70.6
